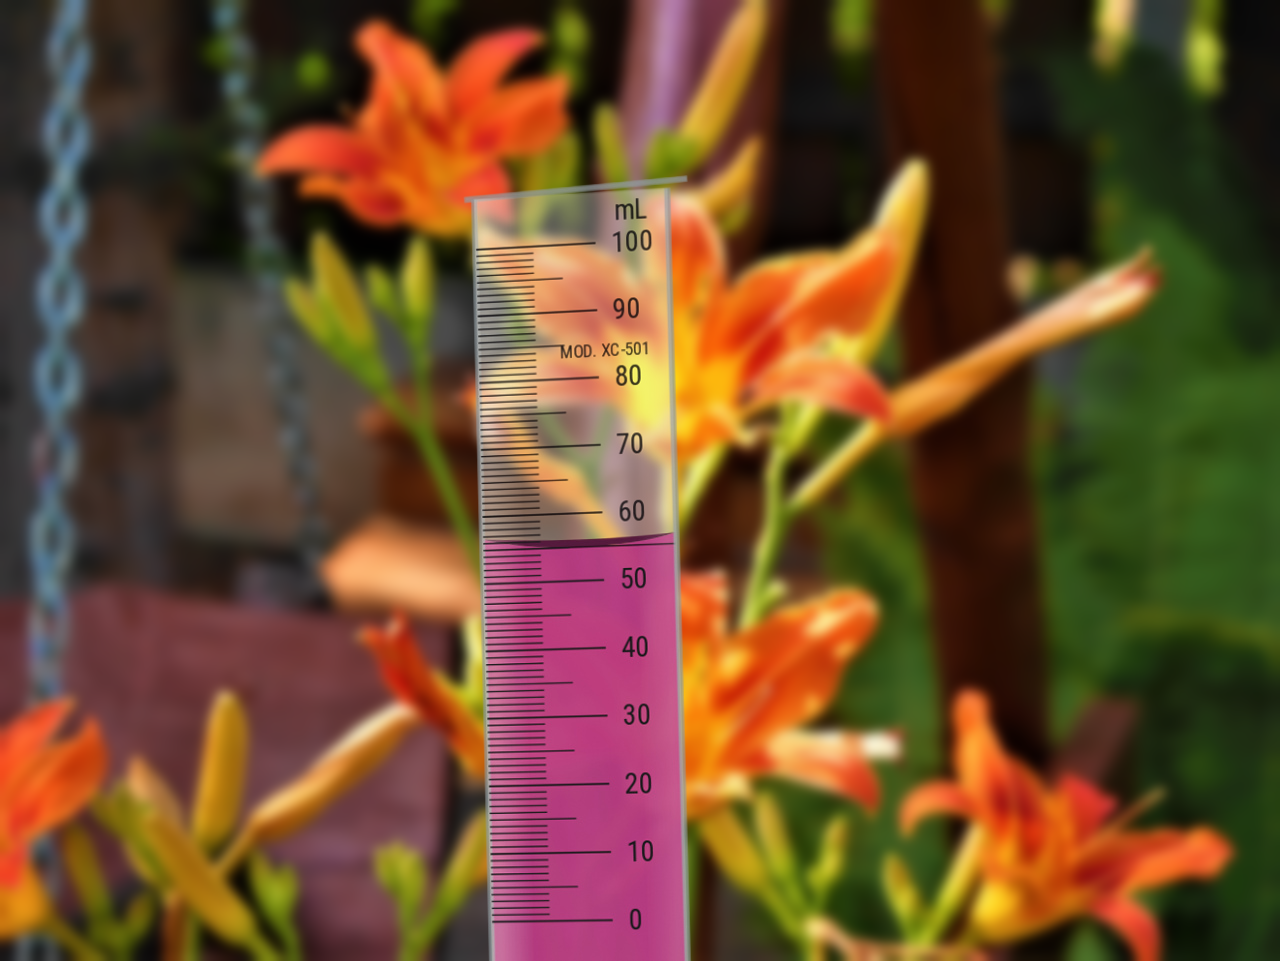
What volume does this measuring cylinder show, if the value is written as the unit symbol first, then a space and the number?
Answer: mL 55
